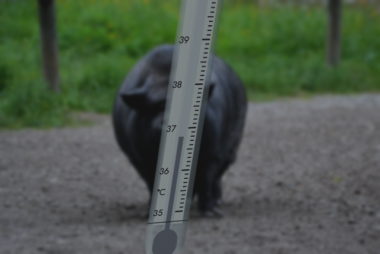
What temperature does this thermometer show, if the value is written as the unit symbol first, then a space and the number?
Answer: °C 36.8
